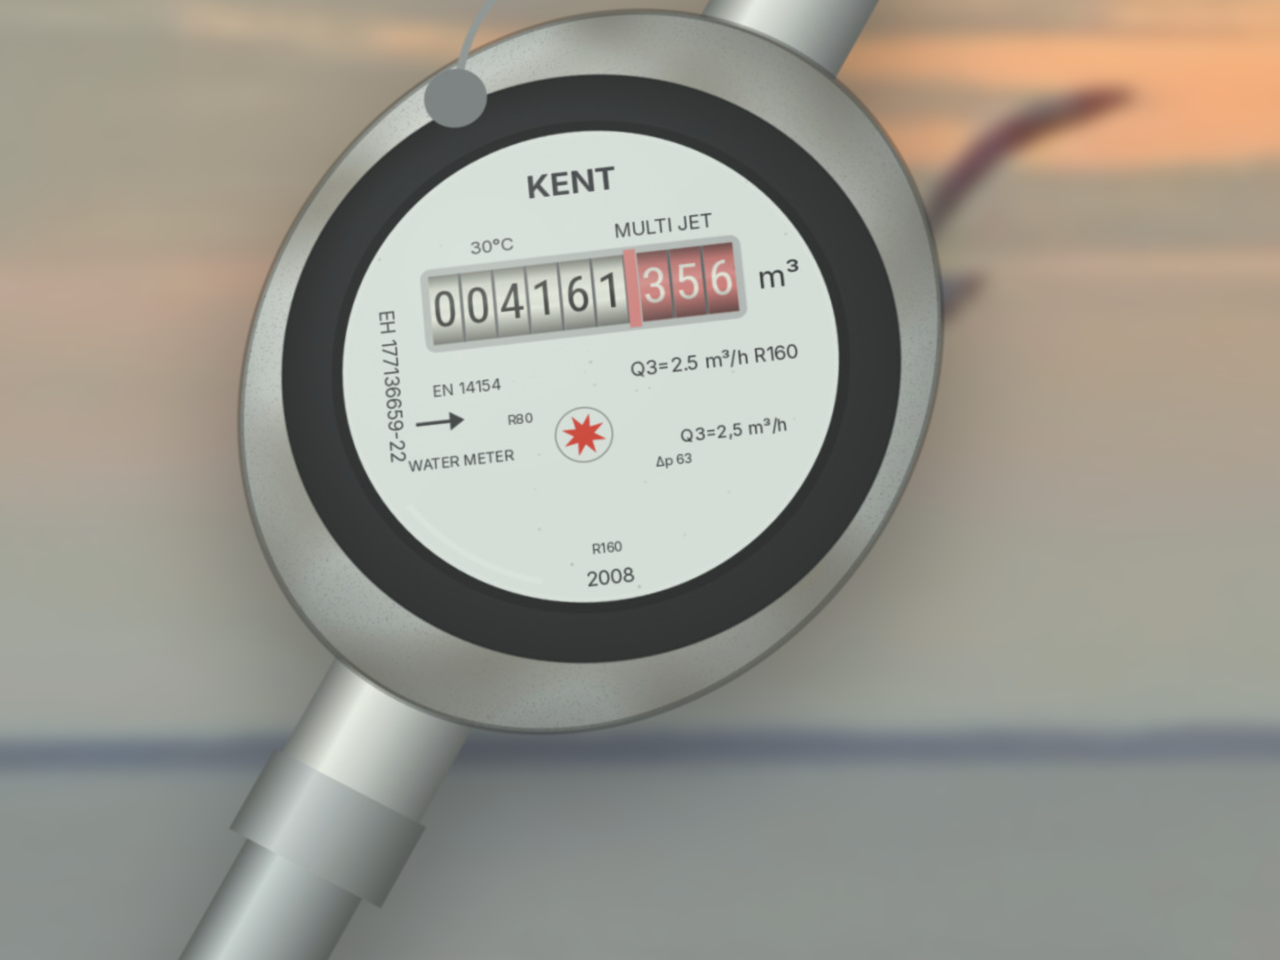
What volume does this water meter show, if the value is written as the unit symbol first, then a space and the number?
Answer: m³ 4161.356
